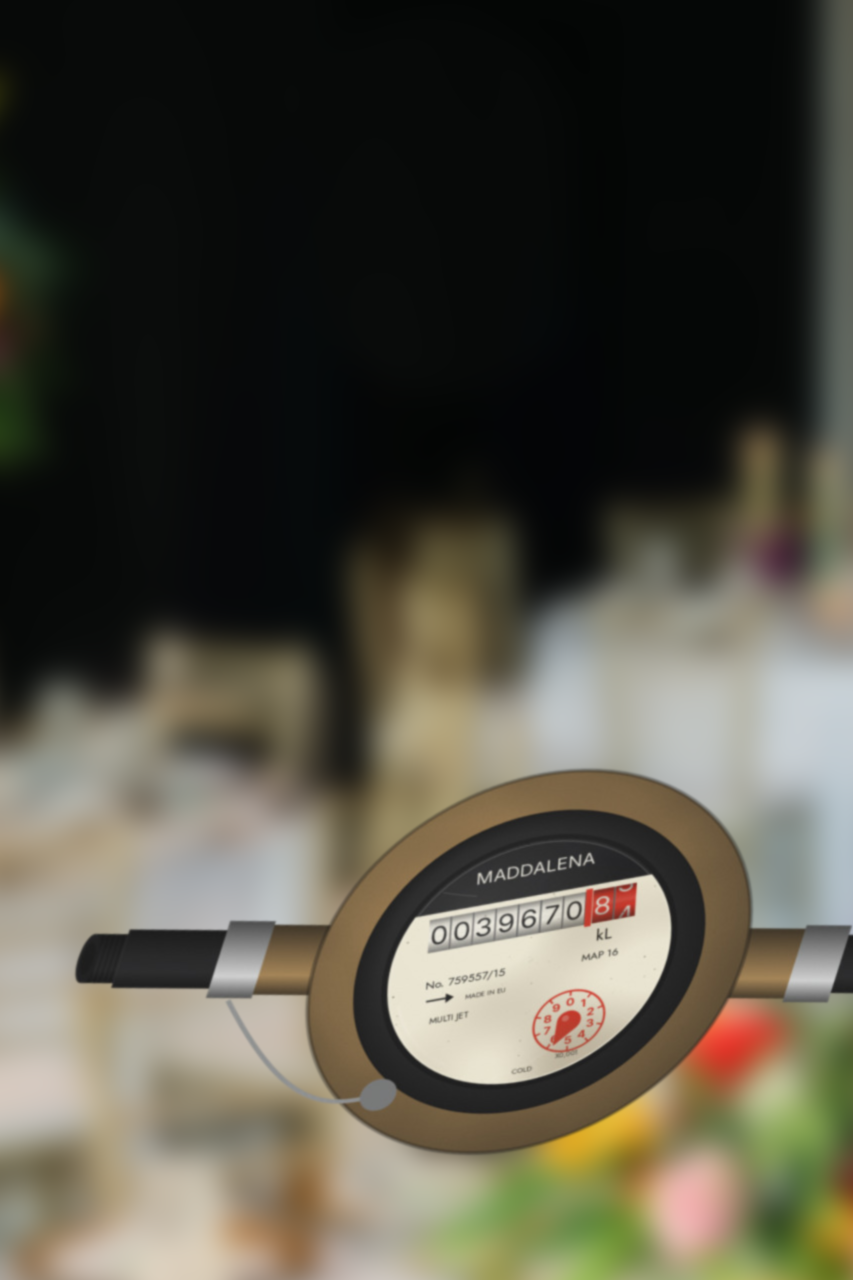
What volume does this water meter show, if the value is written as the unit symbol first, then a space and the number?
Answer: kL 39670.835
